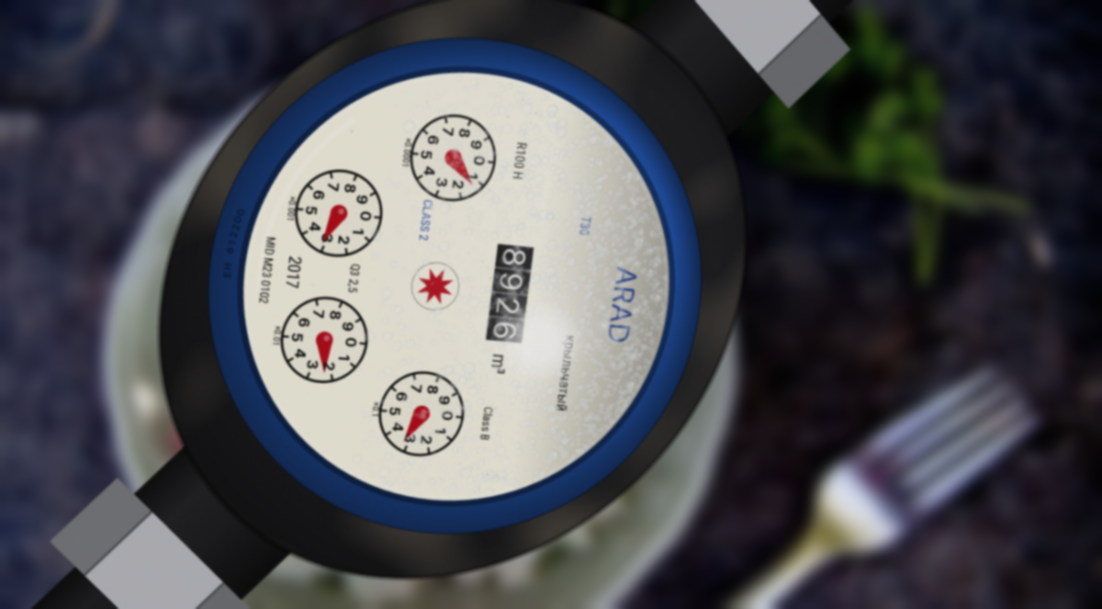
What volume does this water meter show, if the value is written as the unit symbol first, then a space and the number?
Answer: m³ 8926.3231
